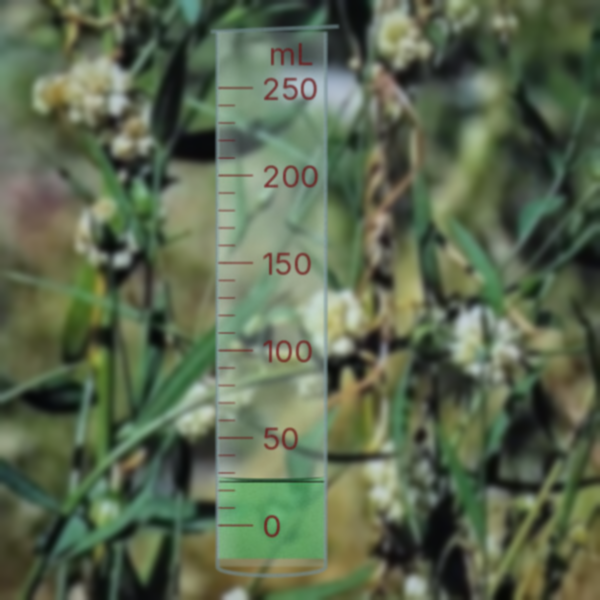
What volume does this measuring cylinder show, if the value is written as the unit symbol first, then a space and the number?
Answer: mL 25
